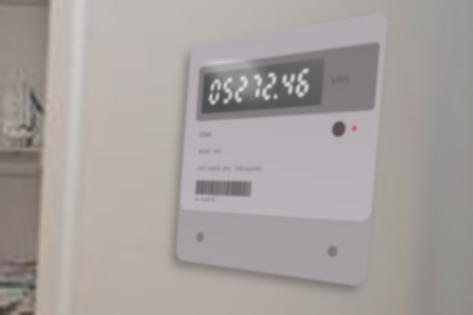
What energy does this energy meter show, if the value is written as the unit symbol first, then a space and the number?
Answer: kWh 5272.46
